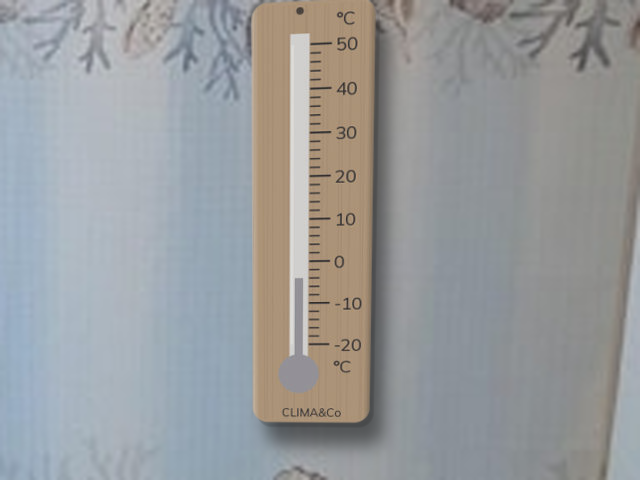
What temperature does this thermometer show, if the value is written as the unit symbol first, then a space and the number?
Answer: °C -4
